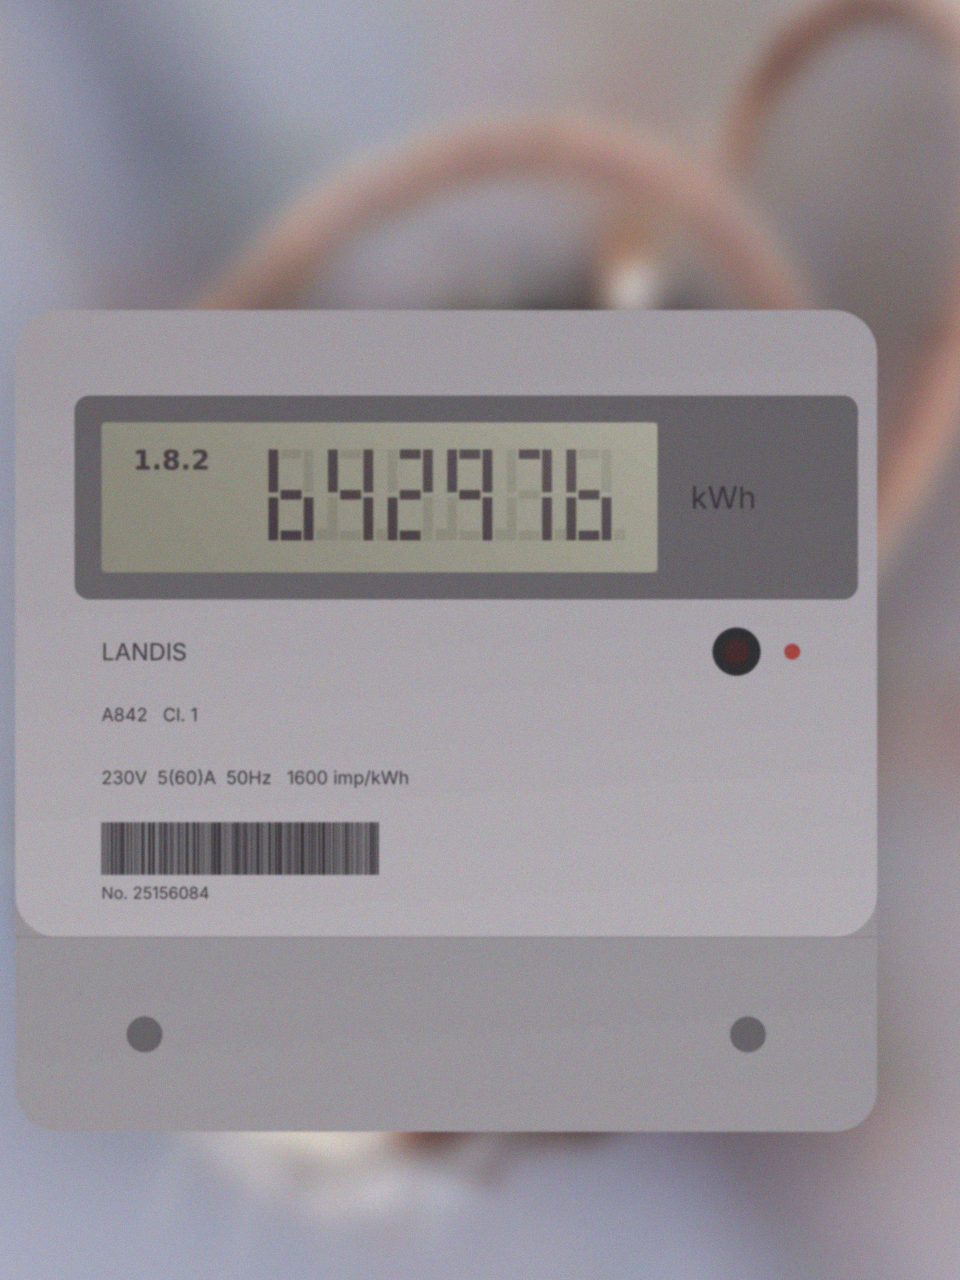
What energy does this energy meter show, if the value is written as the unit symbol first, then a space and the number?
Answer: kWh 642976
